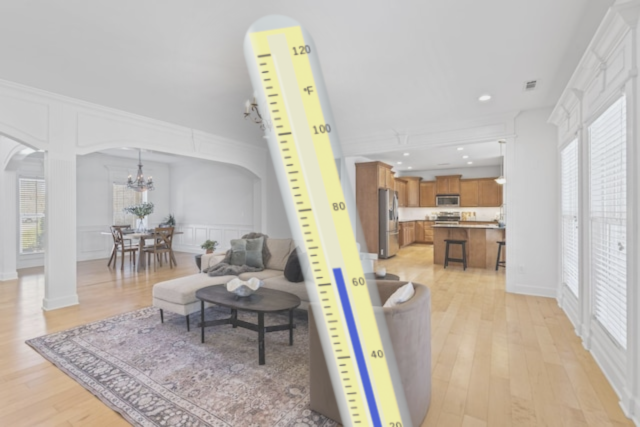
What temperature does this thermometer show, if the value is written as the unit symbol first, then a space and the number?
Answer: °F 64
